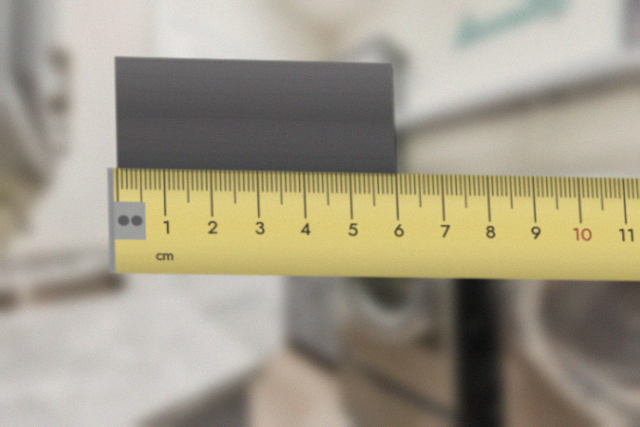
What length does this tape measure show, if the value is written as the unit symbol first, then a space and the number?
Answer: cm 6
